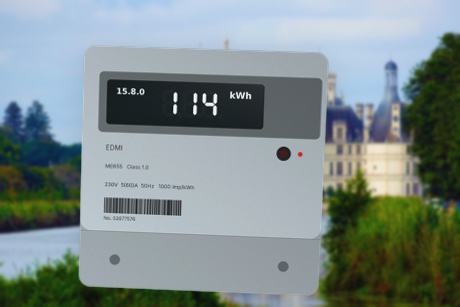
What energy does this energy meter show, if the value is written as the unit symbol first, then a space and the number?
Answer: kWh 114
